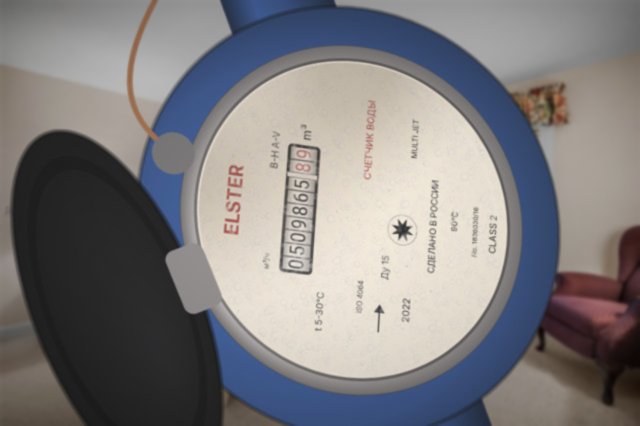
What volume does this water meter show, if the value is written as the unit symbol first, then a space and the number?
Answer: m³ 509865.89
